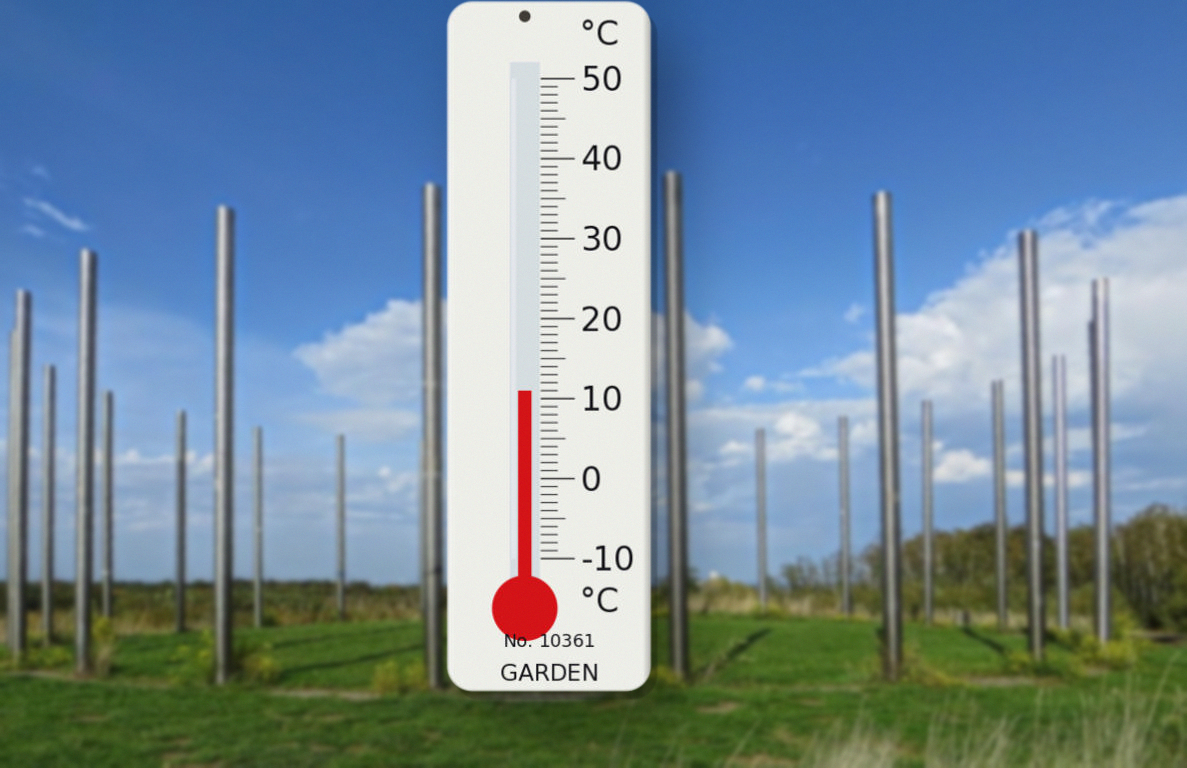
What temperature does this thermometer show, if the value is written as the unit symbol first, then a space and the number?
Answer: °C 11
